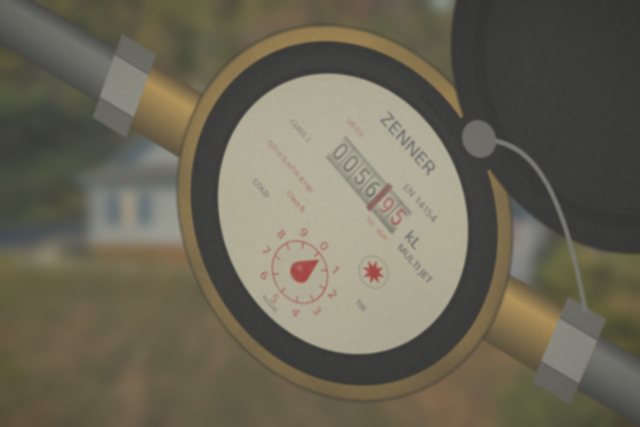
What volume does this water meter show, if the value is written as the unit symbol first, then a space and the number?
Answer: kL 56.950
